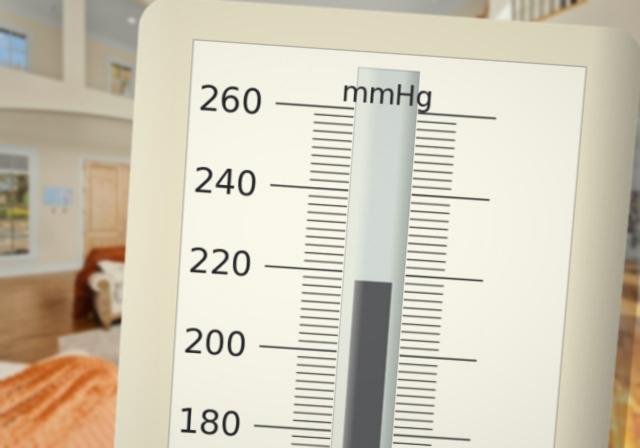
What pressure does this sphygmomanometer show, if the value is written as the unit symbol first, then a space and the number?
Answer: mmHg 218
